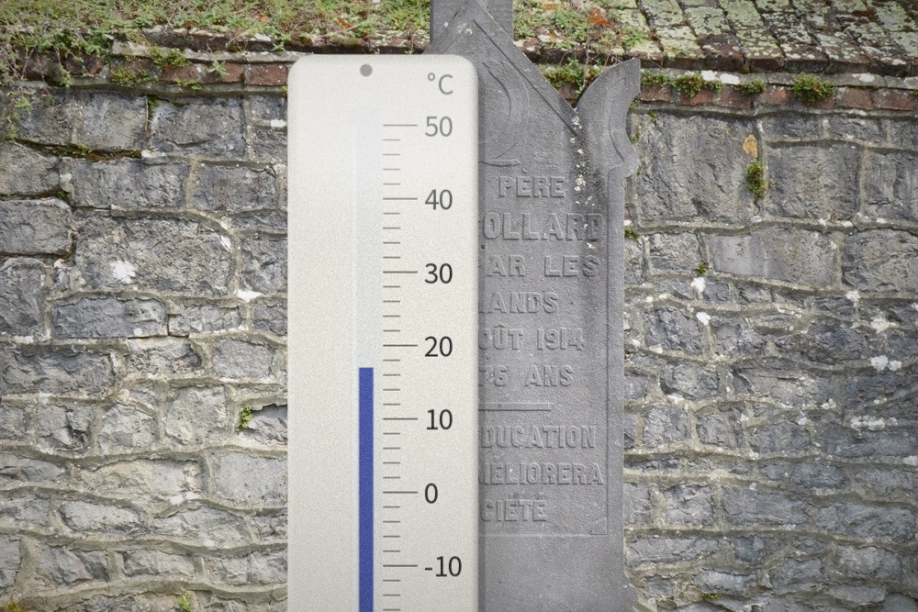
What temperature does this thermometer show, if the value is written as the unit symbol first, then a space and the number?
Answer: °C 17
